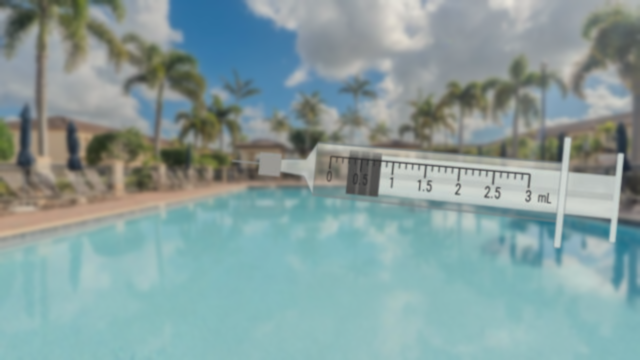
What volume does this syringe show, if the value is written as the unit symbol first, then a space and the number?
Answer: mL 0.3
